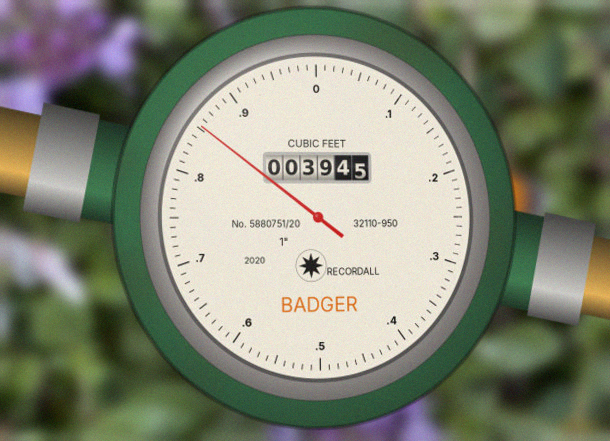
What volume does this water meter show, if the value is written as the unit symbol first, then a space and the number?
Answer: ft³ 3944.85
